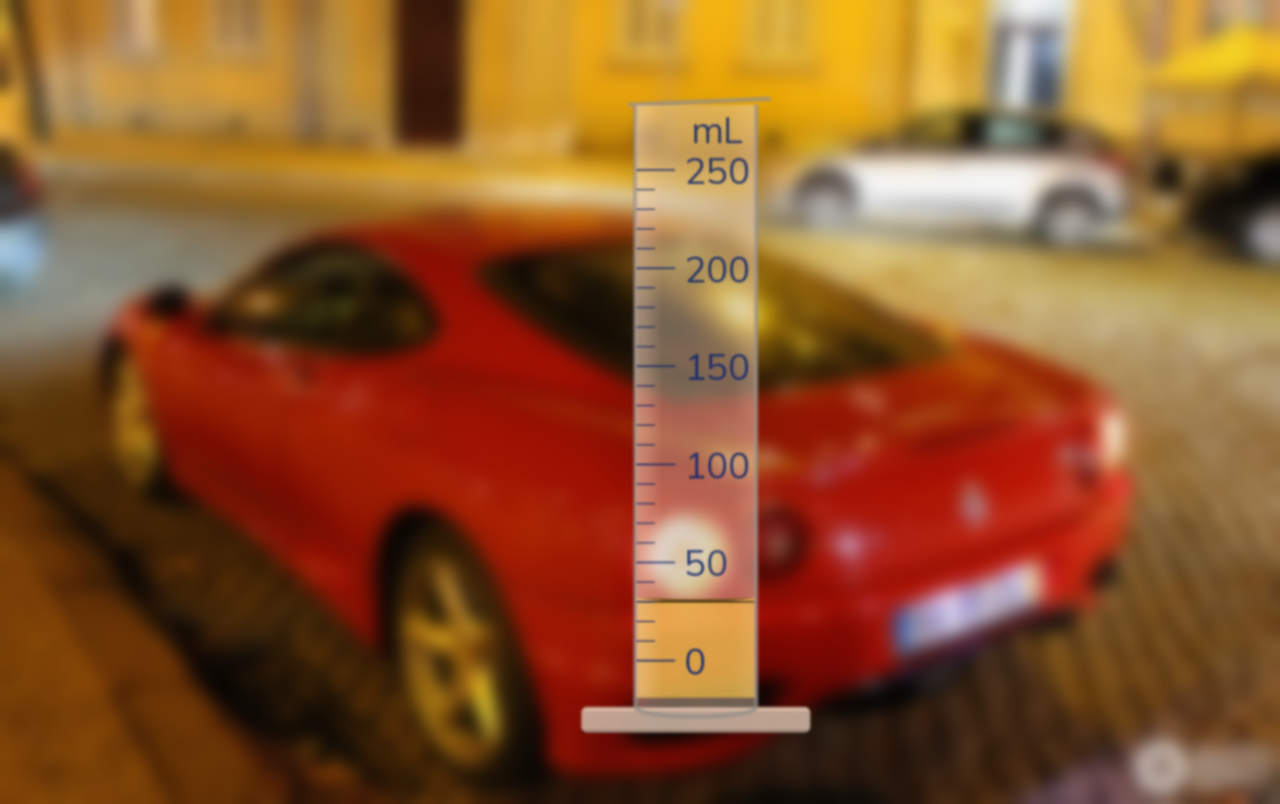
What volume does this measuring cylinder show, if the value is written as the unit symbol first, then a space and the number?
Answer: mL 30
